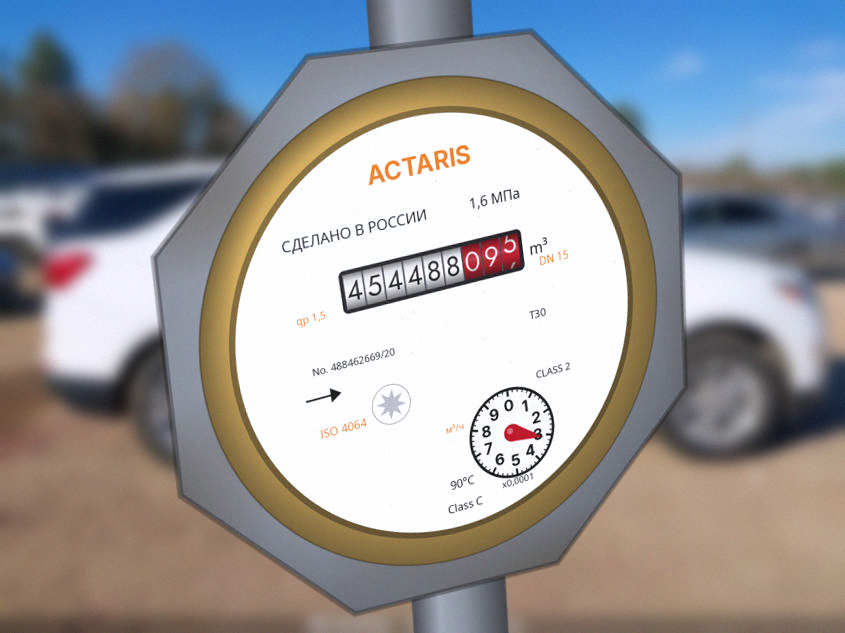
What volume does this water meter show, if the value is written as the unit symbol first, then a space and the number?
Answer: m³ 454488.0953
